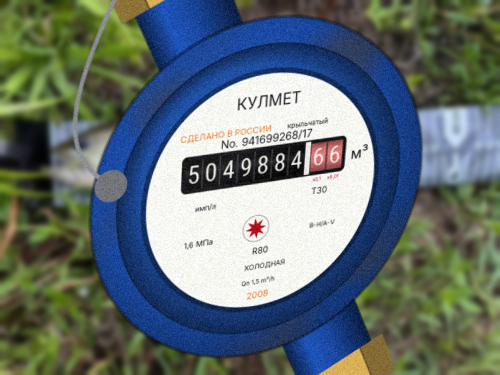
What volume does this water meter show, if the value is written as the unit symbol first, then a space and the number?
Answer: m³ 5049884.66
